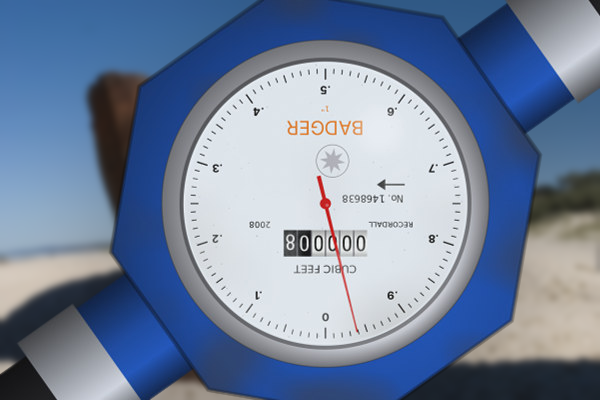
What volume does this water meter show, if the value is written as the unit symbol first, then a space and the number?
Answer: ft³ 7.96
